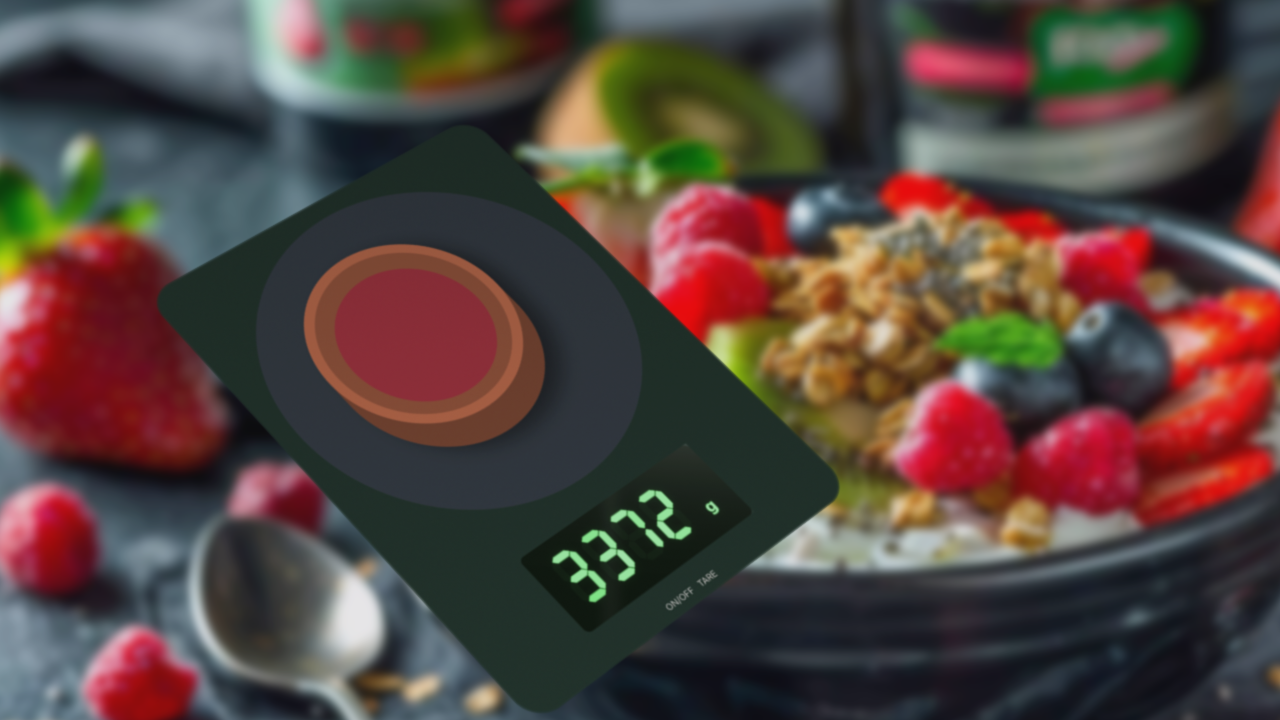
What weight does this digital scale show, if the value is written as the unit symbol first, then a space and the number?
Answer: g 3372
